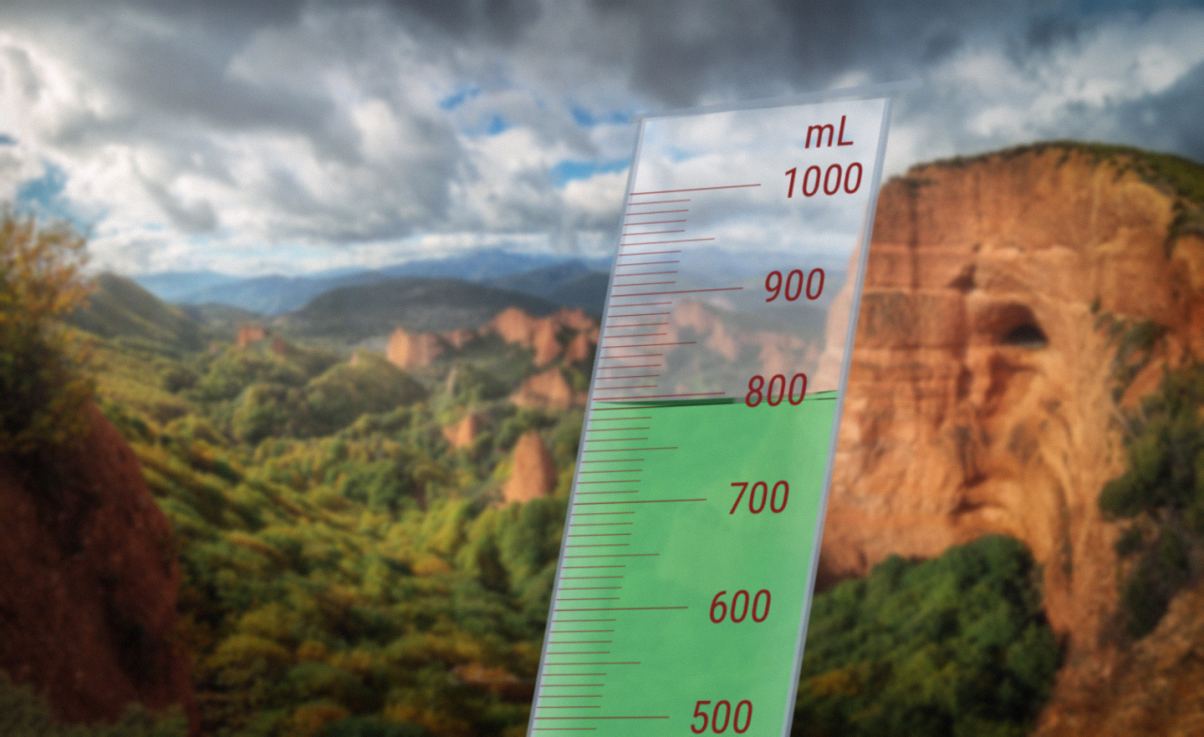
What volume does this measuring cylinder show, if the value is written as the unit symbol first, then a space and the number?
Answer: mL 790
